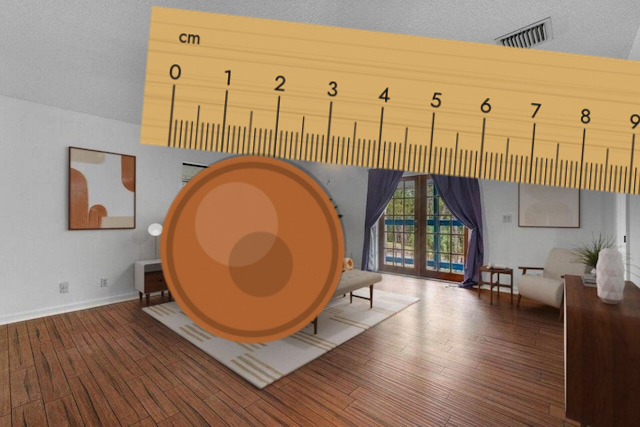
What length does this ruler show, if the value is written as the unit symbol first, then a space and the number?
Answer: cm 3.5
